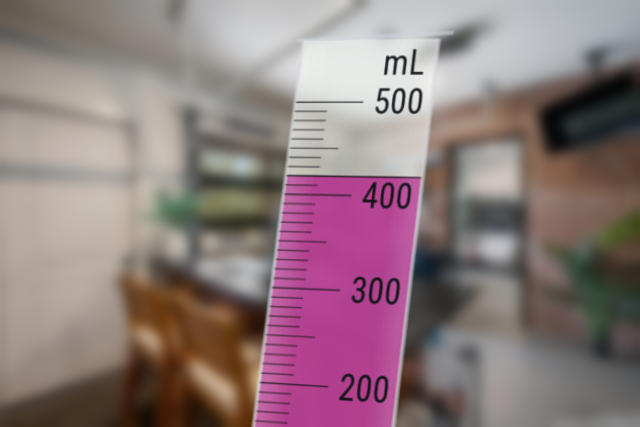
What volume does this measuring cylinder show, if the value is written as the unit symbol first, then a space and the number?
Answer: mL 420
